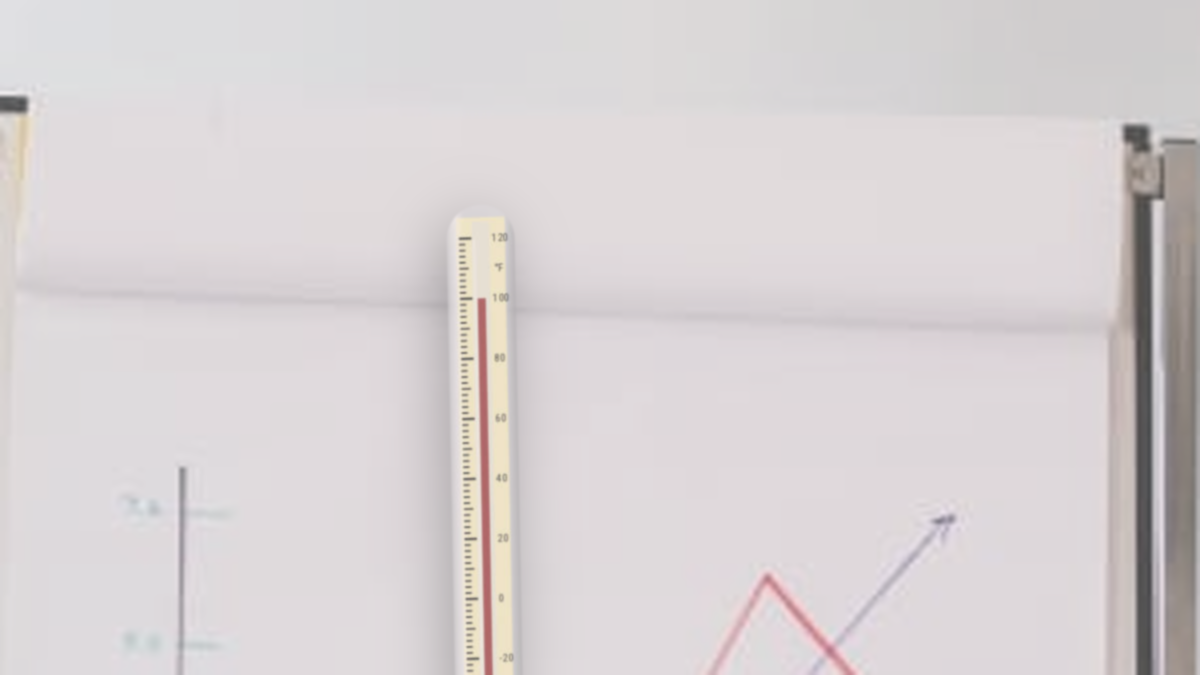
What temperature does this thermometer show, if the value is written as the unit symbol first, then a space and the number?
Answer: °F 100
